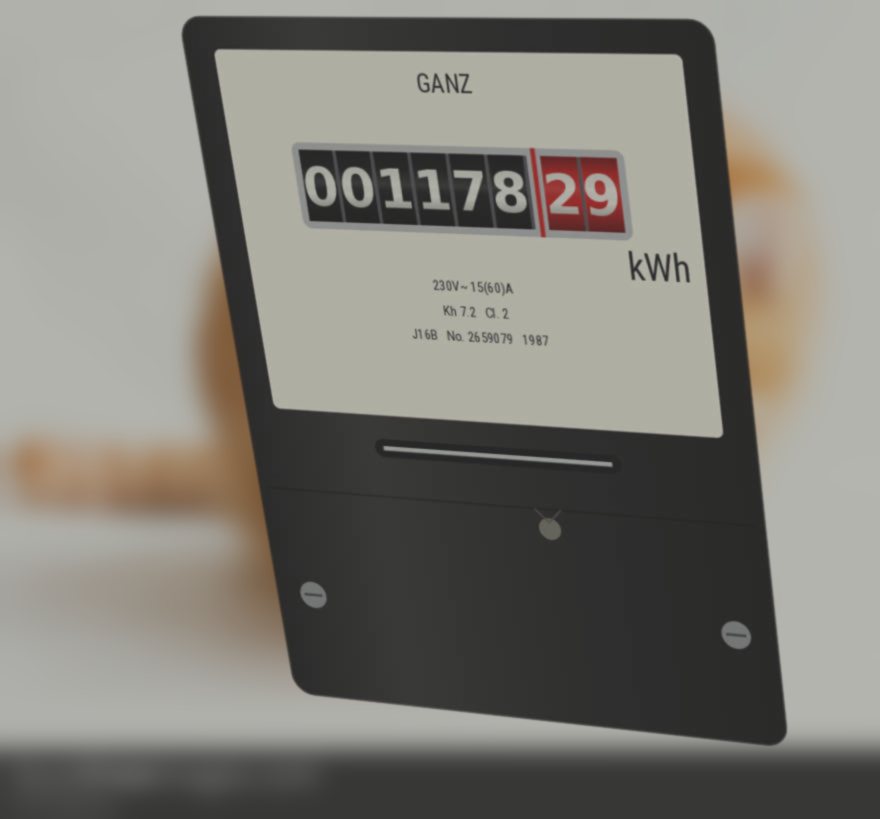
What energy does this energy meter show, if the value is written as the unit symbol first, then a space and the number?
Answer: kWh 1178.29
